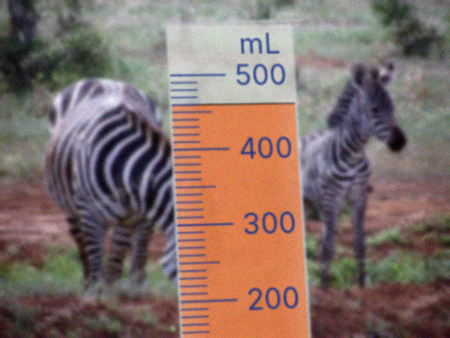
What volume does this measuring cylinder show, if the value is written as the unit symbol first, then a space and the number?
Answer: mL 460
